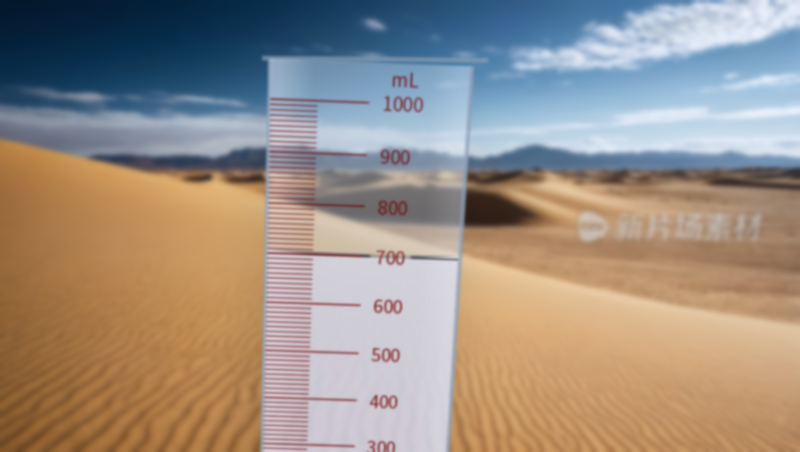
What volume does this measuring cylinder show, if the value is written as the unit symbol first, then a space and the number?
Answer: mL 700
